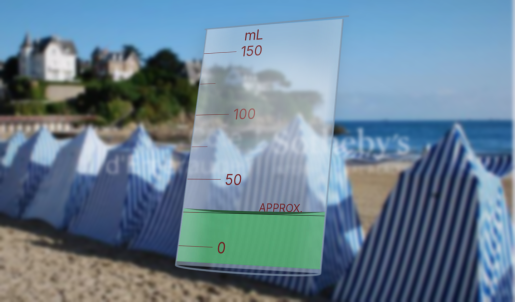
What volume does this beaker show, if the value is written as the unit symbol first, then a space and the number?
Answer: mL 25
